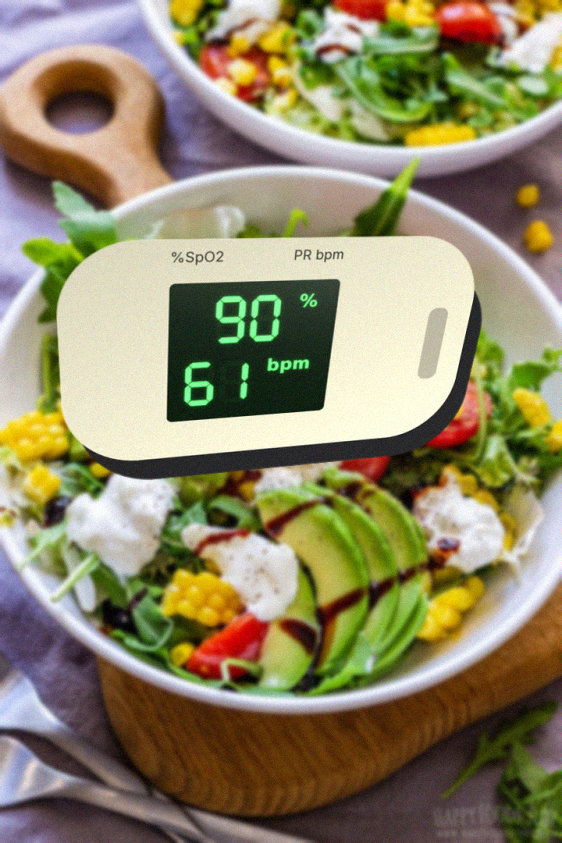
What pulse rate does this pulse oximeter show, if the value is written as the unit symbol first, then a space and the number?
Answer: bpm 61
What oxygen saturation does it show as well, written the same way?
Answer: % 90
